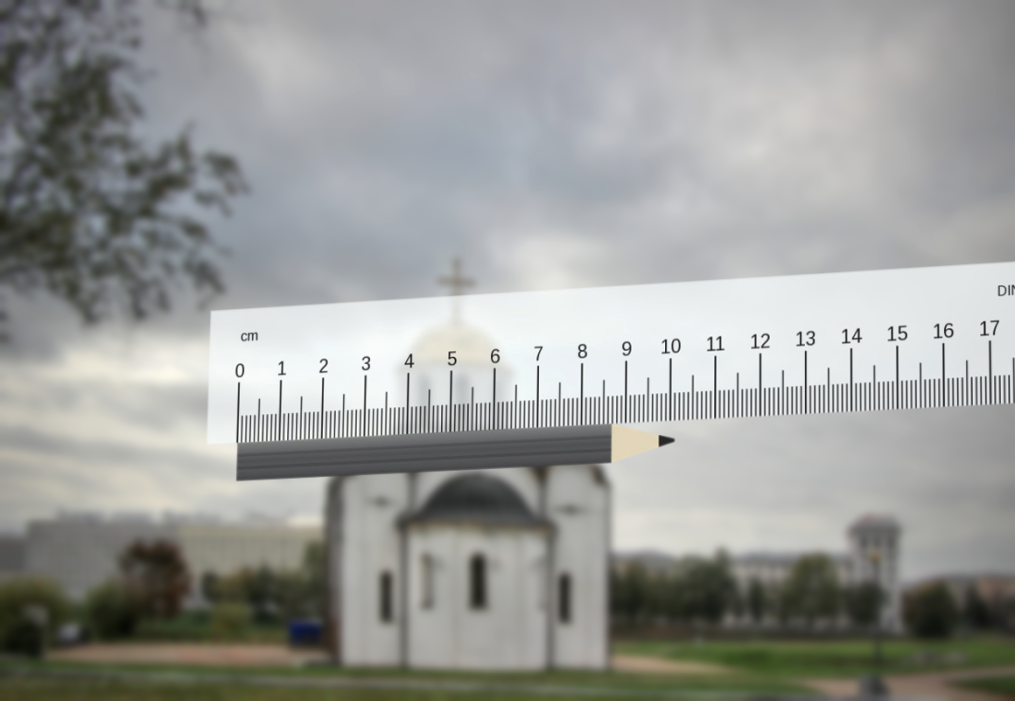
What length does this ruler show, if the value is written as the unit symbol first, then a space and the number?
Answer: cm 10.1
